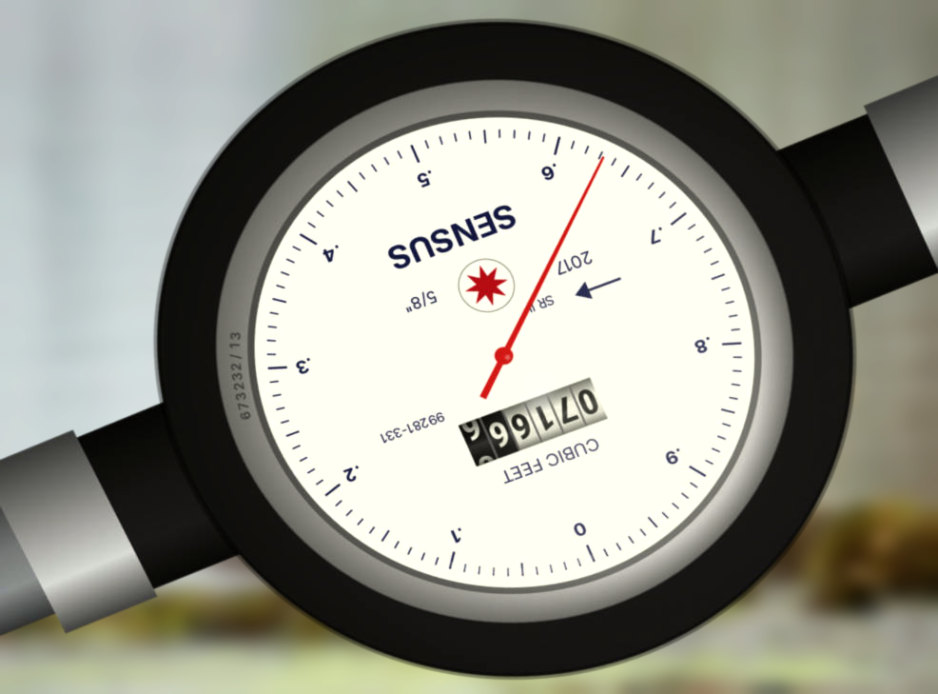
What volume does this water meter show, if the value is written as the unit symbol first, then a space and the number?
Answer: ft³ 71665.63
